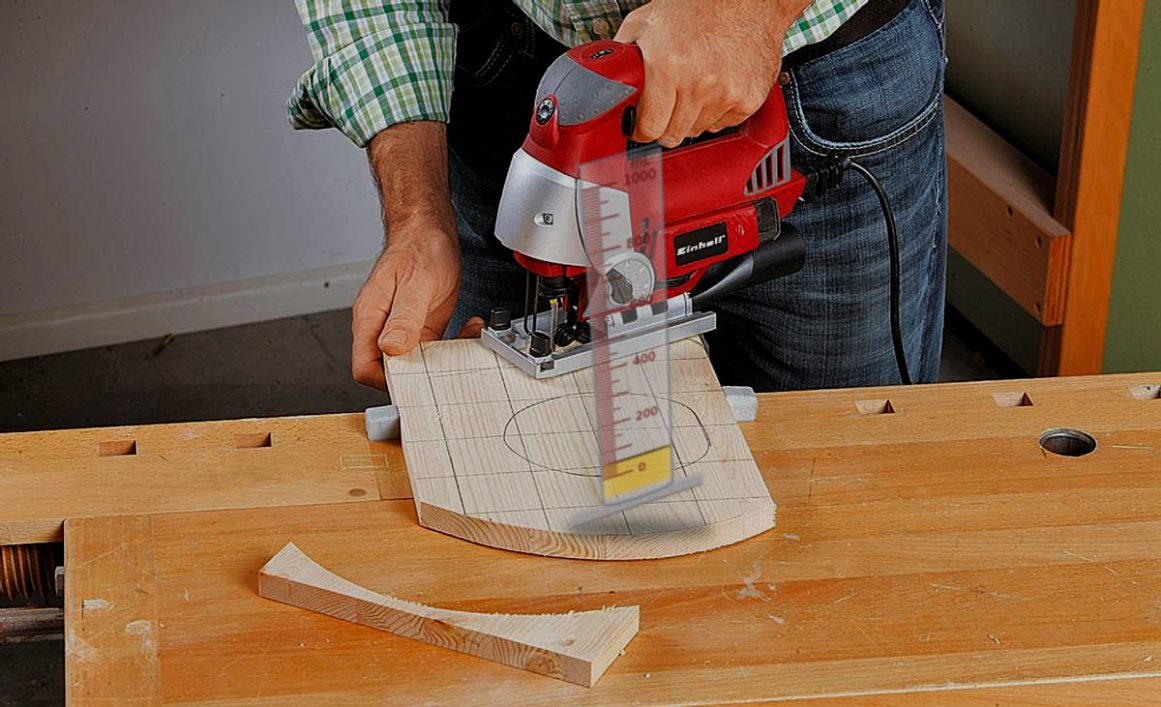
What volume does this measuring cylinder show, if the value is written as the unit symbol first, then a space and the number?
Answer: mL 50
